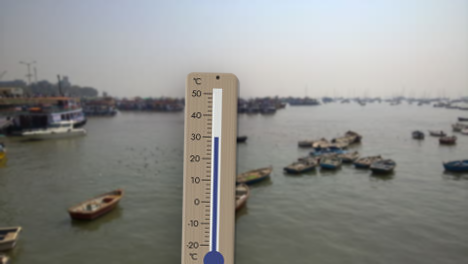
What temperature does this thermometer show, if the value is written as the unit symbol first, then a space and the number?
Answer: °C 30
